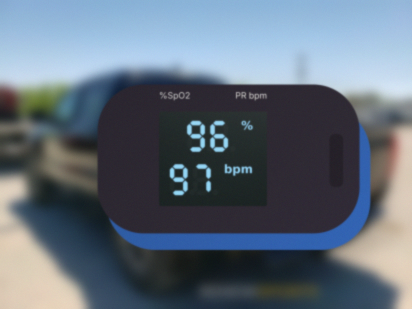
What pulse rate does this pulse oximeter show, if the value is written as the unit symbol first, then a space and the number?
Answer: bpm 97
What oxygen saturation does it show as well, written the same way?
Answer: % 96
